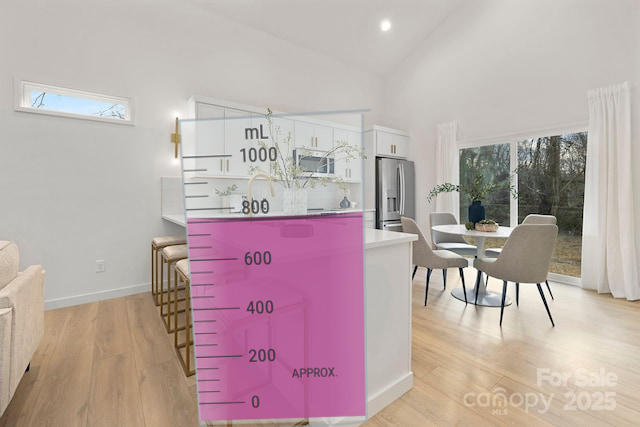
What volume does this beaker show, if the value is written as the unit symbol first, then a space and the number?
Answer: mL 750
